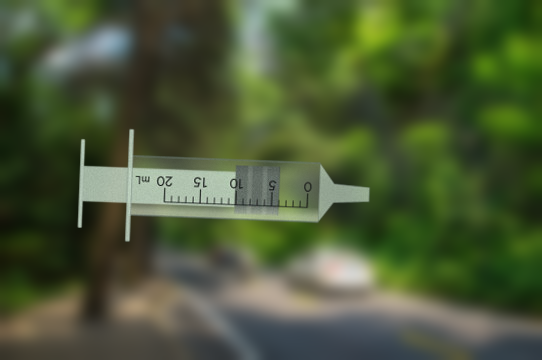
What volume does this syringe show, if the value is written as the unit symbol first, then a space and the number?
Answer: mL 4
